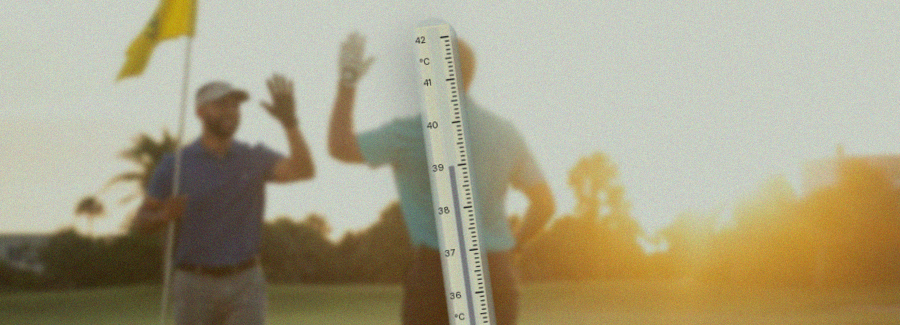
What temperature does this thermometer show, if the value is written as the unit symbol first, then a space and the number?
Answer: °C 39
